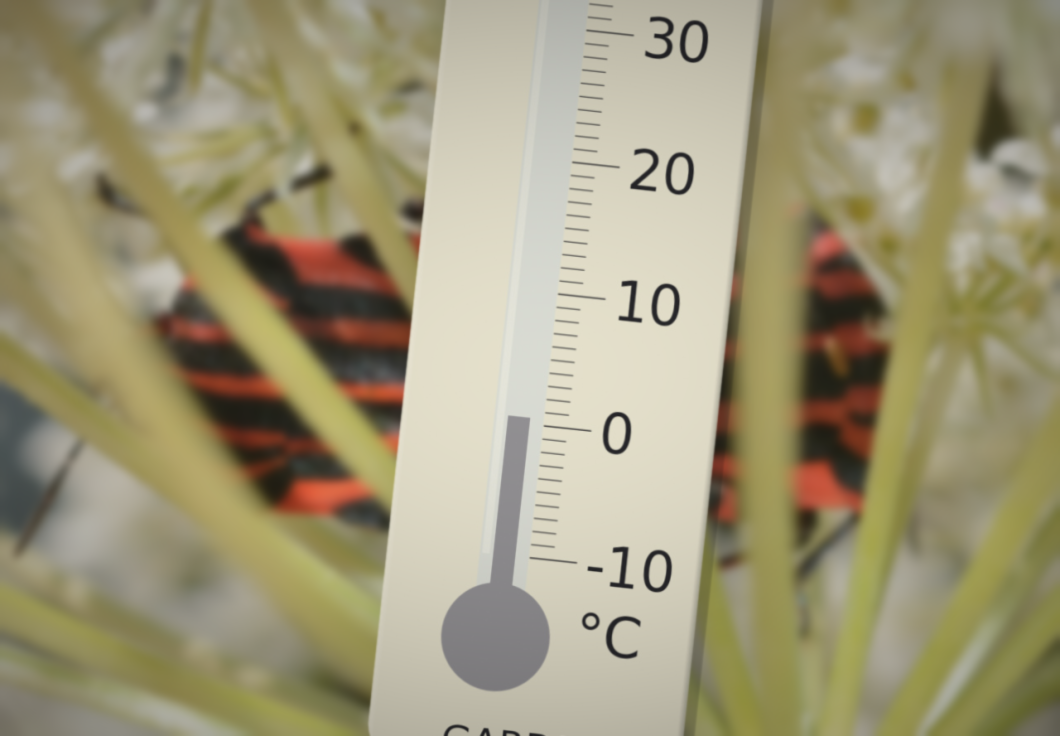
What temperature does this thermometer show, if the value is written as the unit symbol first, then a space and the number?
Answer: °C 0.5
